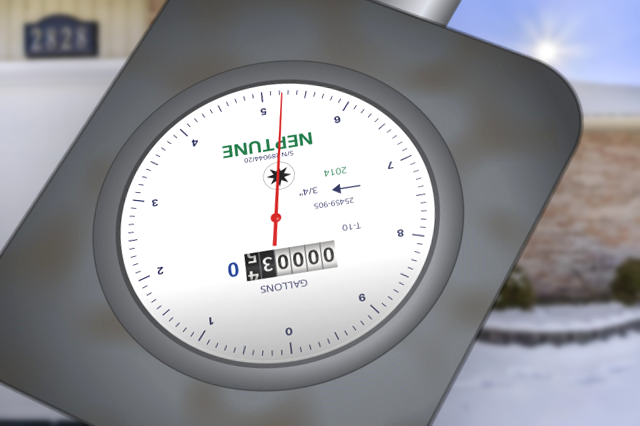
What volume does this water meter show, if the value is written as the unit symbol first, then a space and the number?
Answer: gal 345.2
